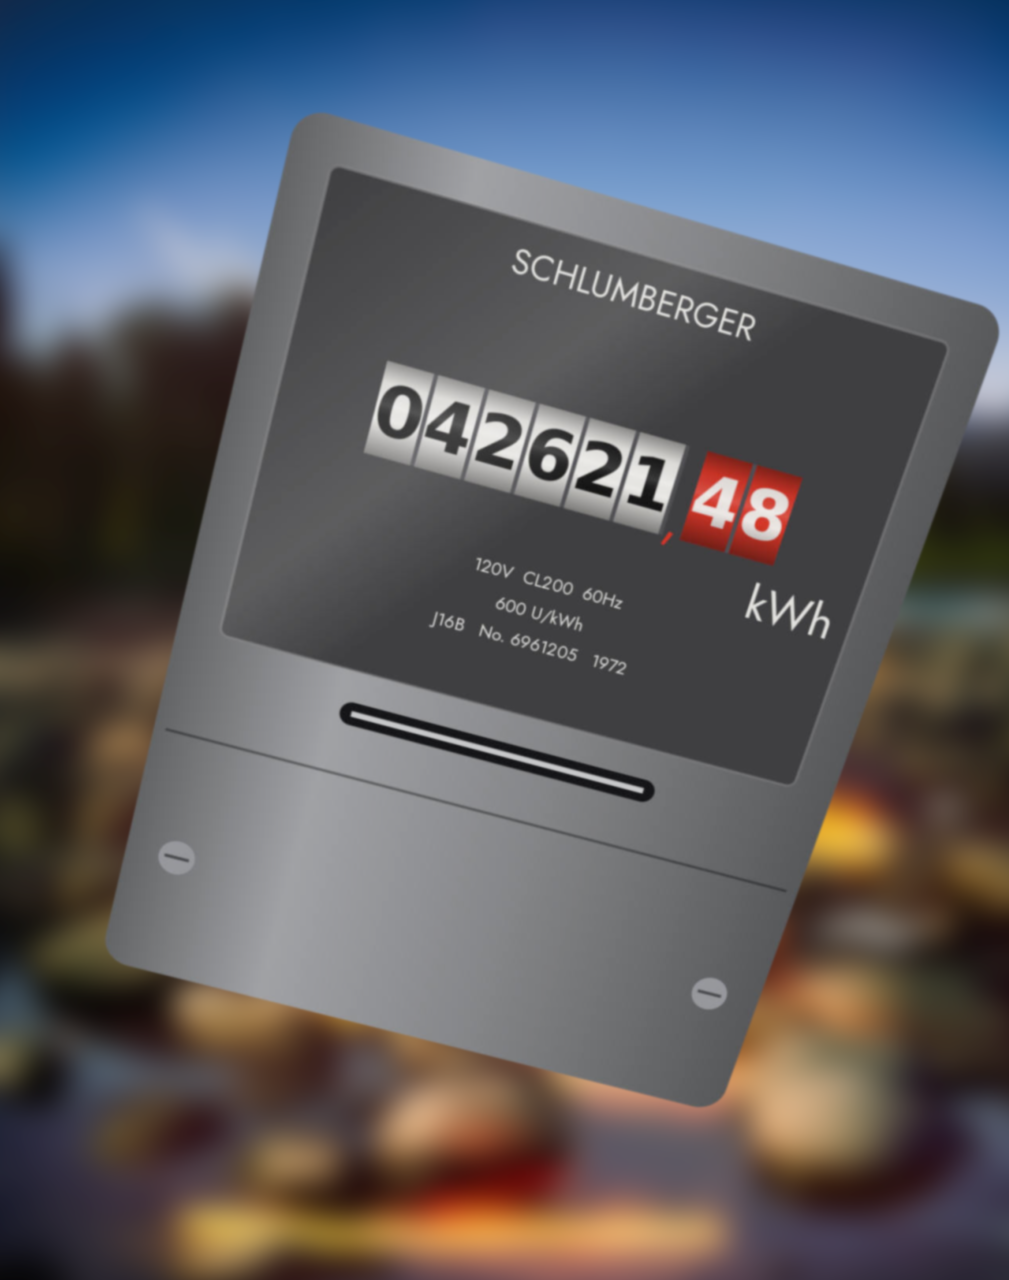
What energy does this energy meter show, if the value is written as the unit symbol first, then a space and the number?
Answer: kWh 42621.48
